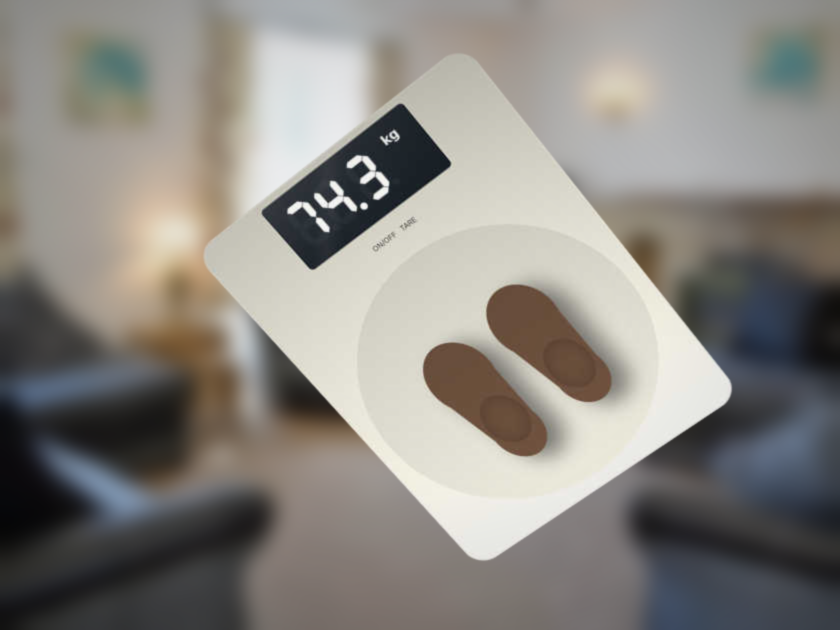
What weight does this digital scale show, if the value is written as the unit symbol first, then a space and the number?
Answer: kg 74.3
